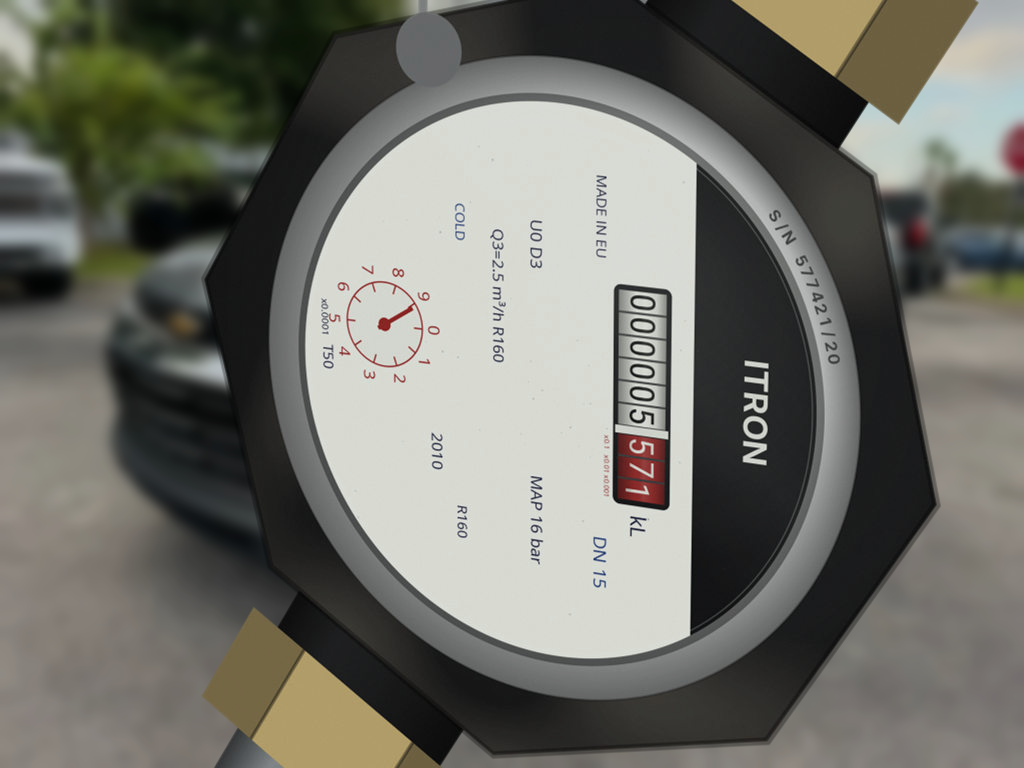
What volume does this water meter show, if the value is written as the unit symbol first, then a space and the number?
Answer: kL 5.5709
